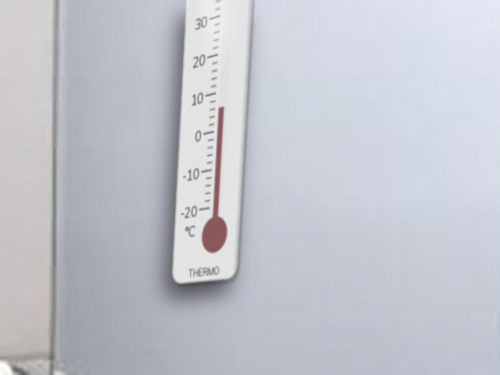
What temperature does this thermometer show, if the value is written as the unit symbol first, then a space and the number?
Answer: °C 6
